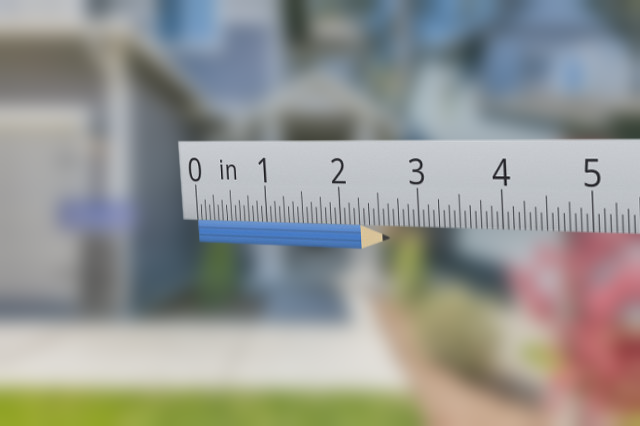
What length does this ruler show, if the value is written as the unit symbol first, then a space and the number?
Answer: in 2.625
